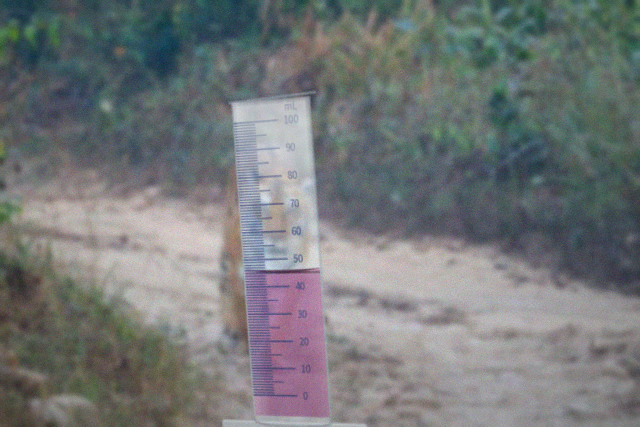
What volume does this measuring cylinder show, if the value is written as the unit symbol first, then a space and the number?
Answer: mL 45
